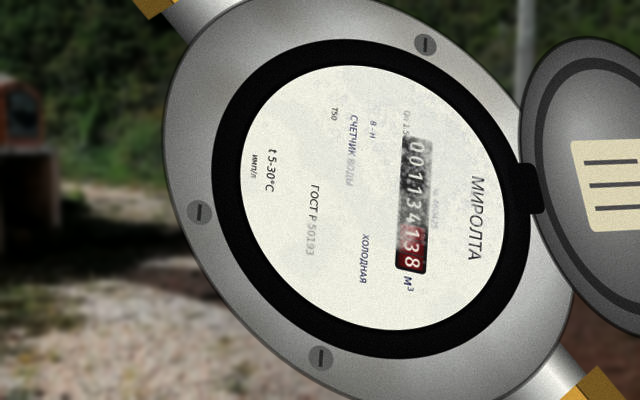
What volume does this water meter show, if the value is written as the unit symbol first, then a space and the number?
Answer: m³ 1134.138
